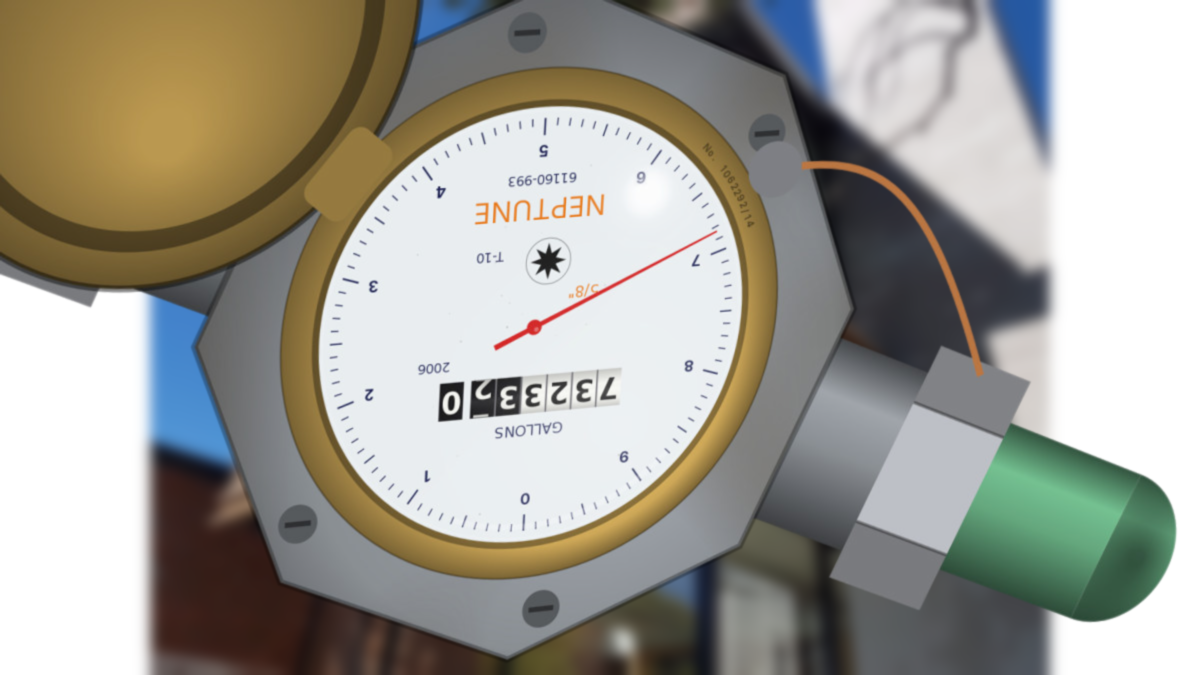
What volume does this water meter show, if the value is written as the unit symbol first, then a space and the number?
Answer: gal 7323316.8
